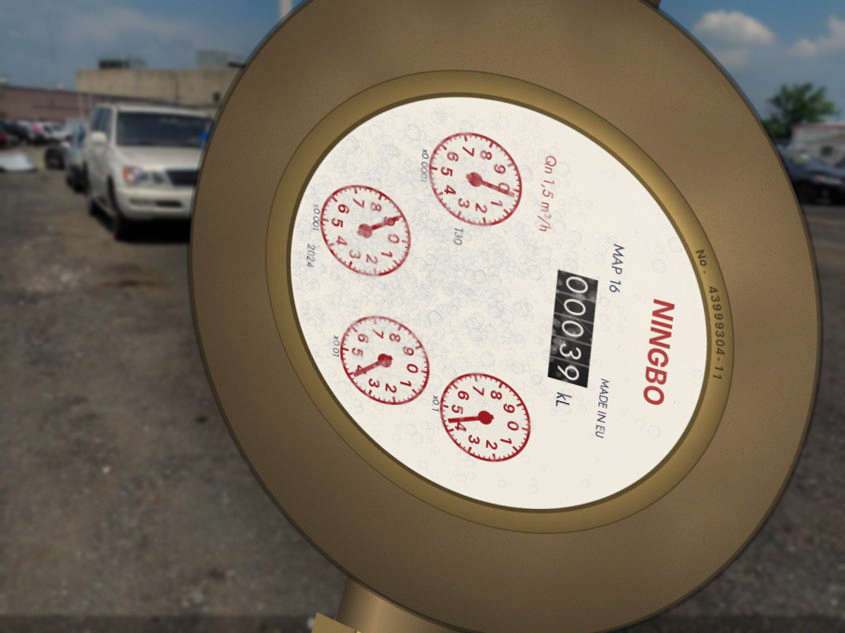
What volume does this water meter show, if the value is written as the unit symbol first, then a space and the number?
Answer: kL 39.4390
